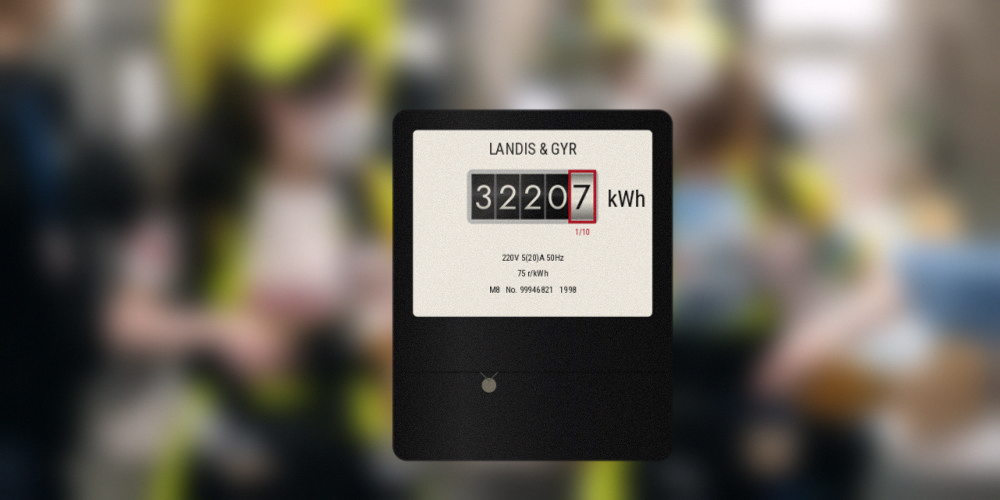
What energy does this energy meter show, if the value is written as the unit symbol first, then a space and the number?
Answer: kWh 3220.7
